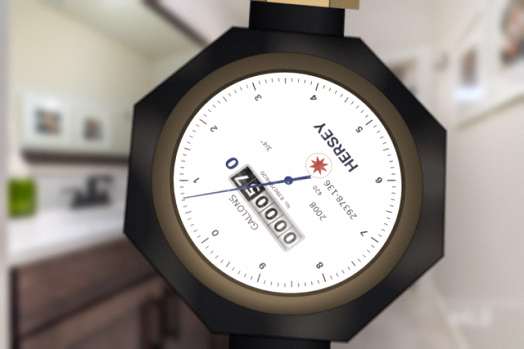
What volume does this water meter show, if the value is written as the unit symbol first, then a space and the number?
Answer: gal 570.7
